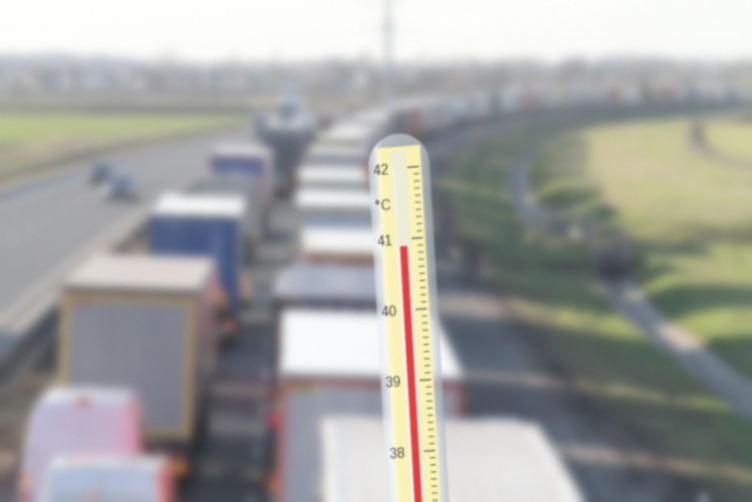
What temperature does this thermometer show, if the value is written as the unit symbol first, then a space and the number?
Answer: °C 40.9
